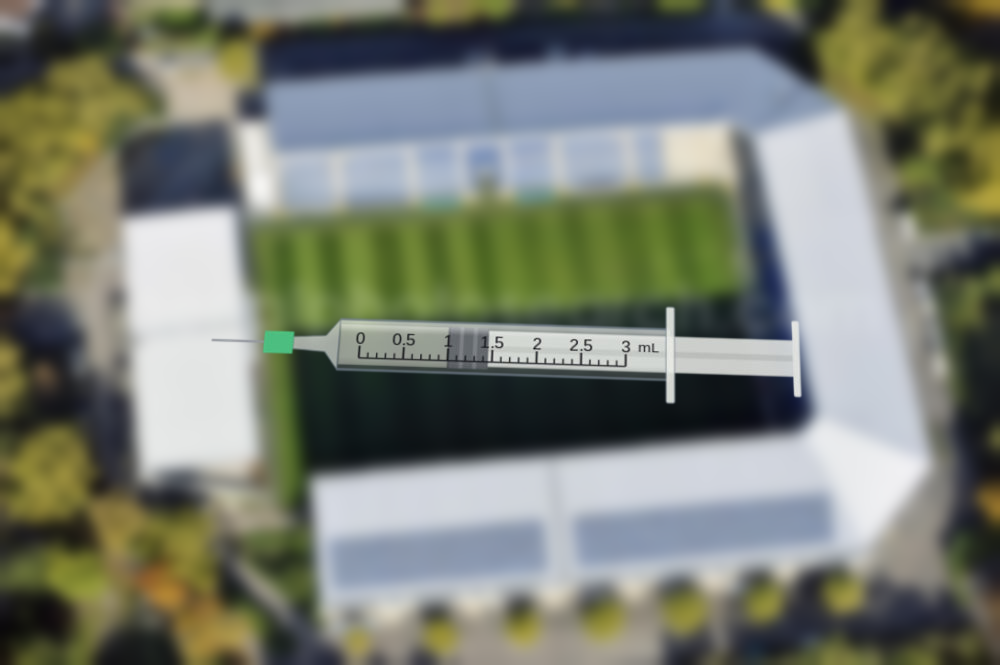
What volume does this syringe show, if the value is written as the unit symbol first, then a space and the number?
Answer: mL 1
